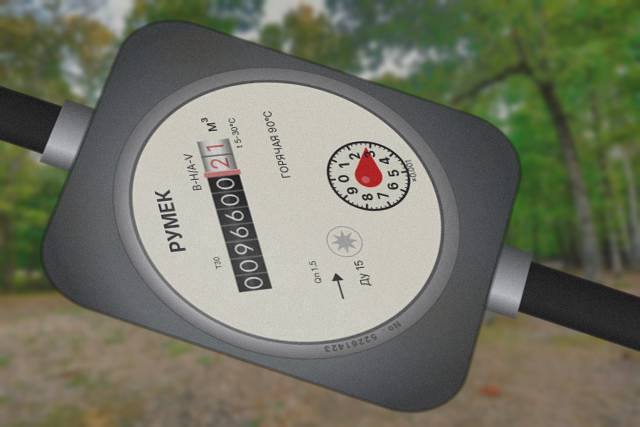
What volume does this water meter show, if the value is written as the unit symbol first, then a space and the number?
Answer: m³ 96600.212
